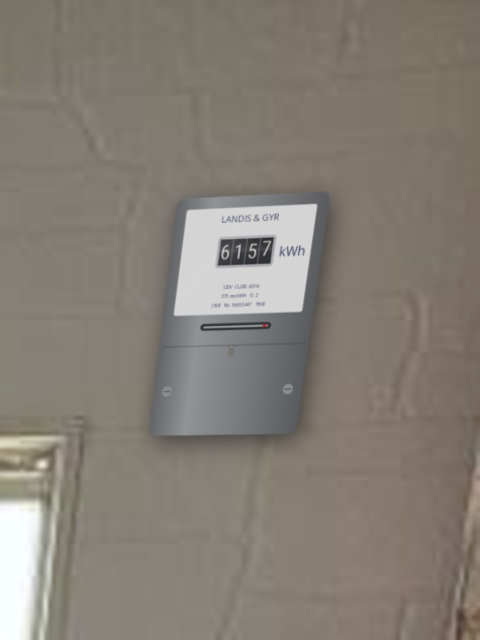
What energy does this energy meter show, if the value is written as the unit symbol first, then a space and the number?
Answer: kWh 6157
